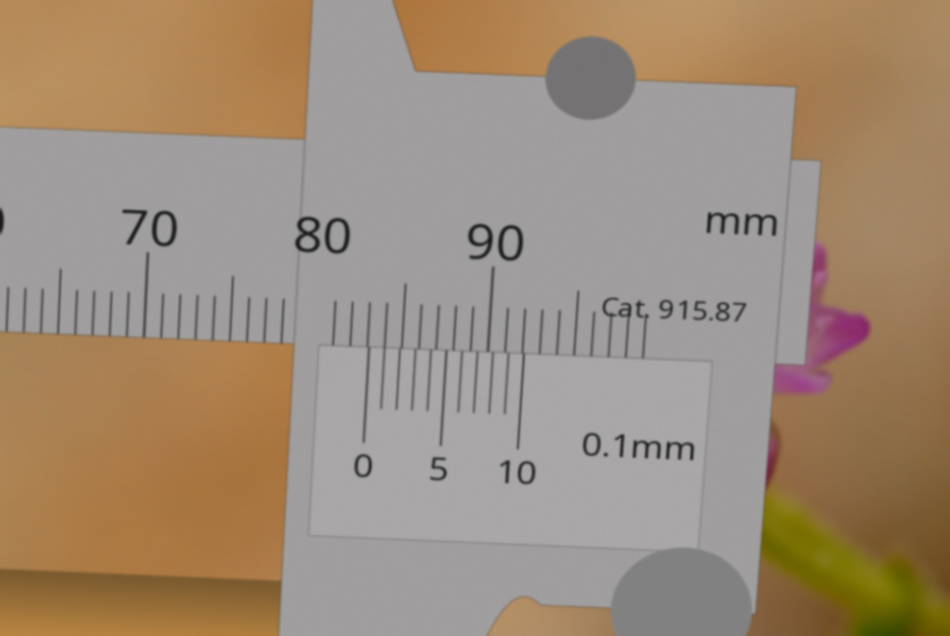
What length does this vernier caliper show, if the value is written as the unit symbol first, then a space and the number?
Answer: mm 83.1
